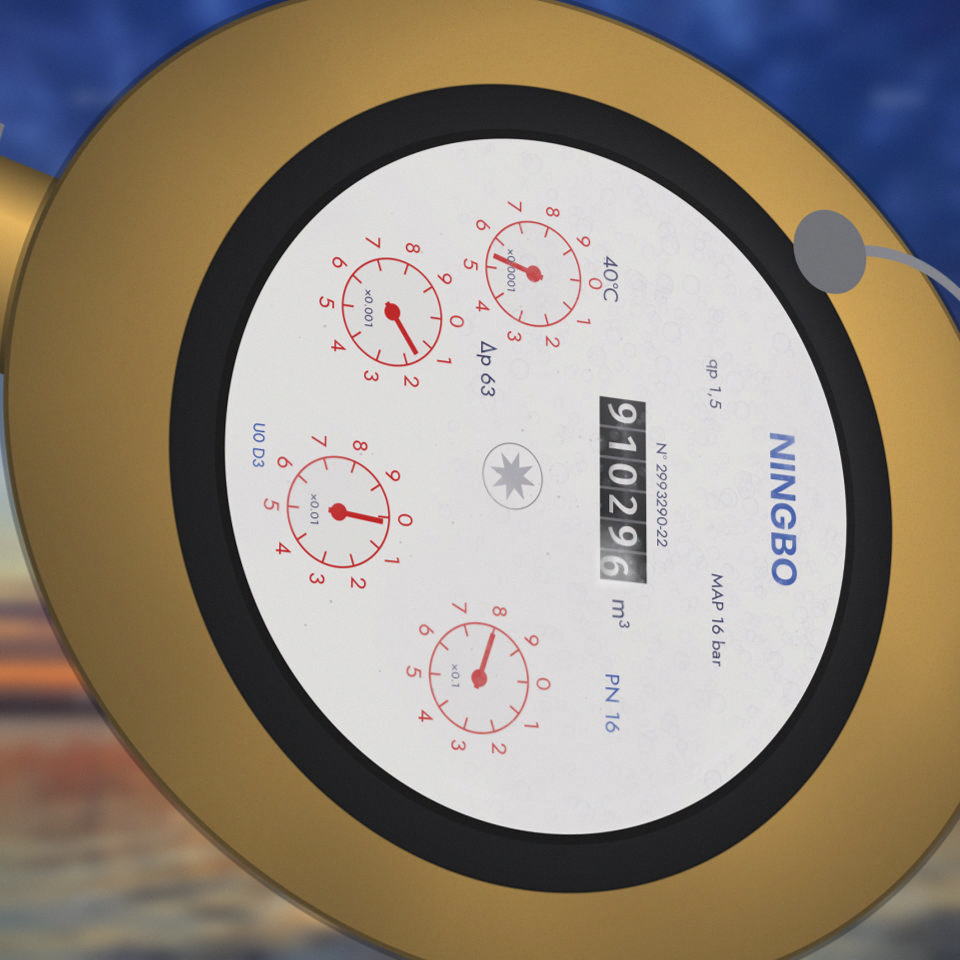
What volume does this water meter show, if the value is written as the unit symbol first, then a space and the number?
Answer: m³ 910295.8015
